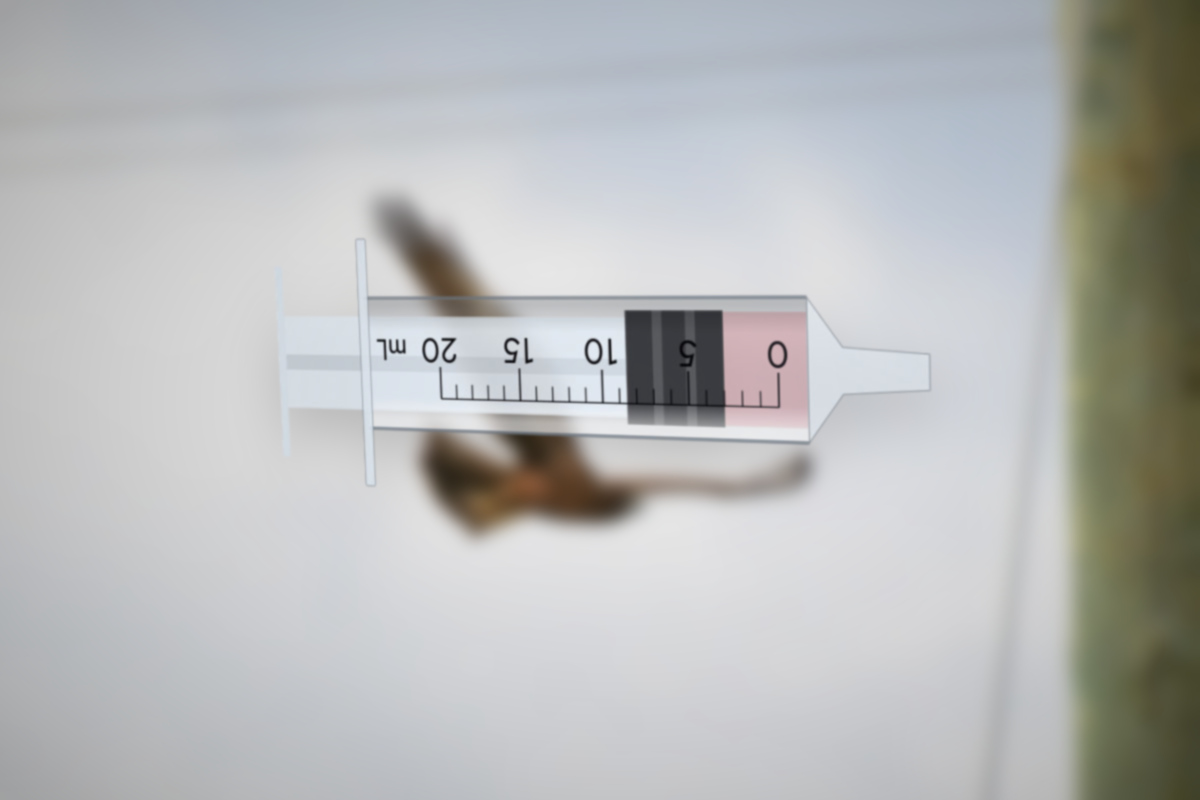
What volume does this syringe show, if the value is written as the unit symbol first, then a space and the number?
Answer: mL 3
